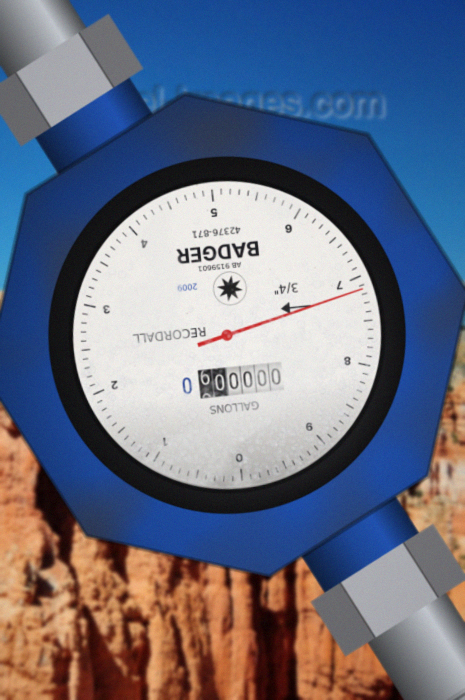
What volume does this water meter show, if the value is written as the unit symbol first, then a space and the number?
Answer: gal 87.1
